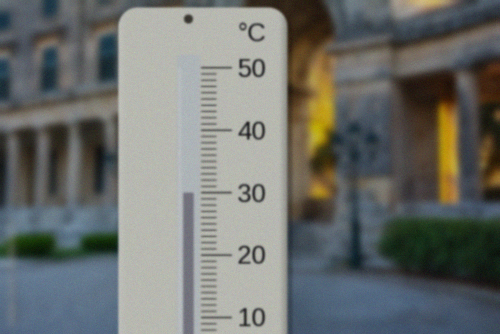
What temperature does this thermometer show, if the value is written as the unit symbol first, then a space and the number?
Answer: °C 30
